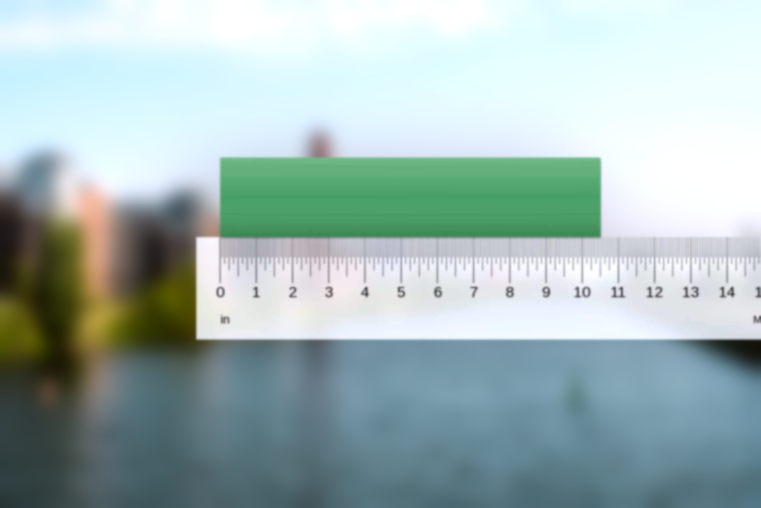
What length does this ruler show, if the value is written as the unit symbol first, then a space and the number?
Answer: in 10.5
